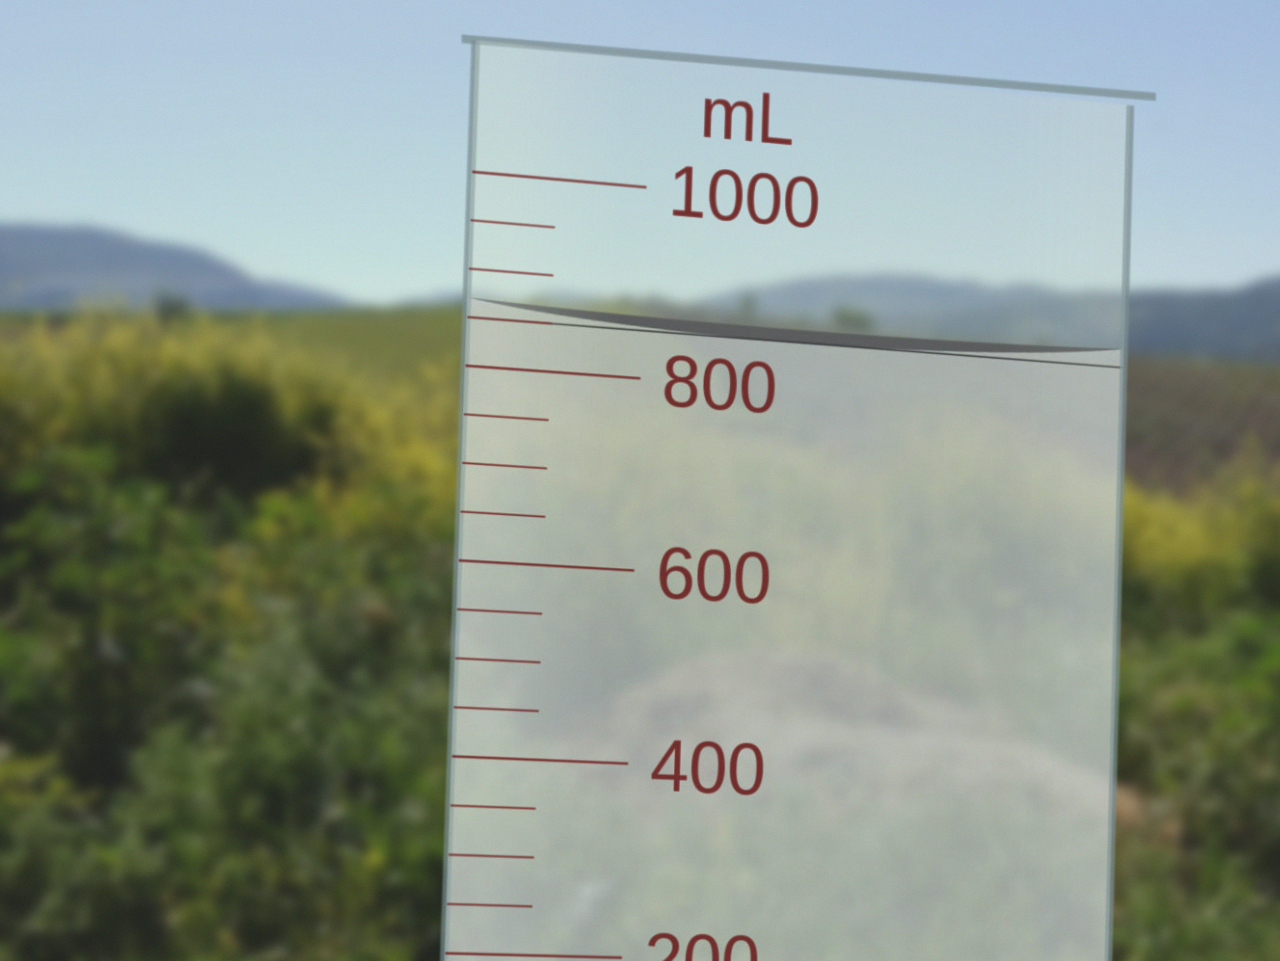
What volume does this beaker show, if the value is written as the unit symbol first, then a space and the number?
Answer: mL 850
